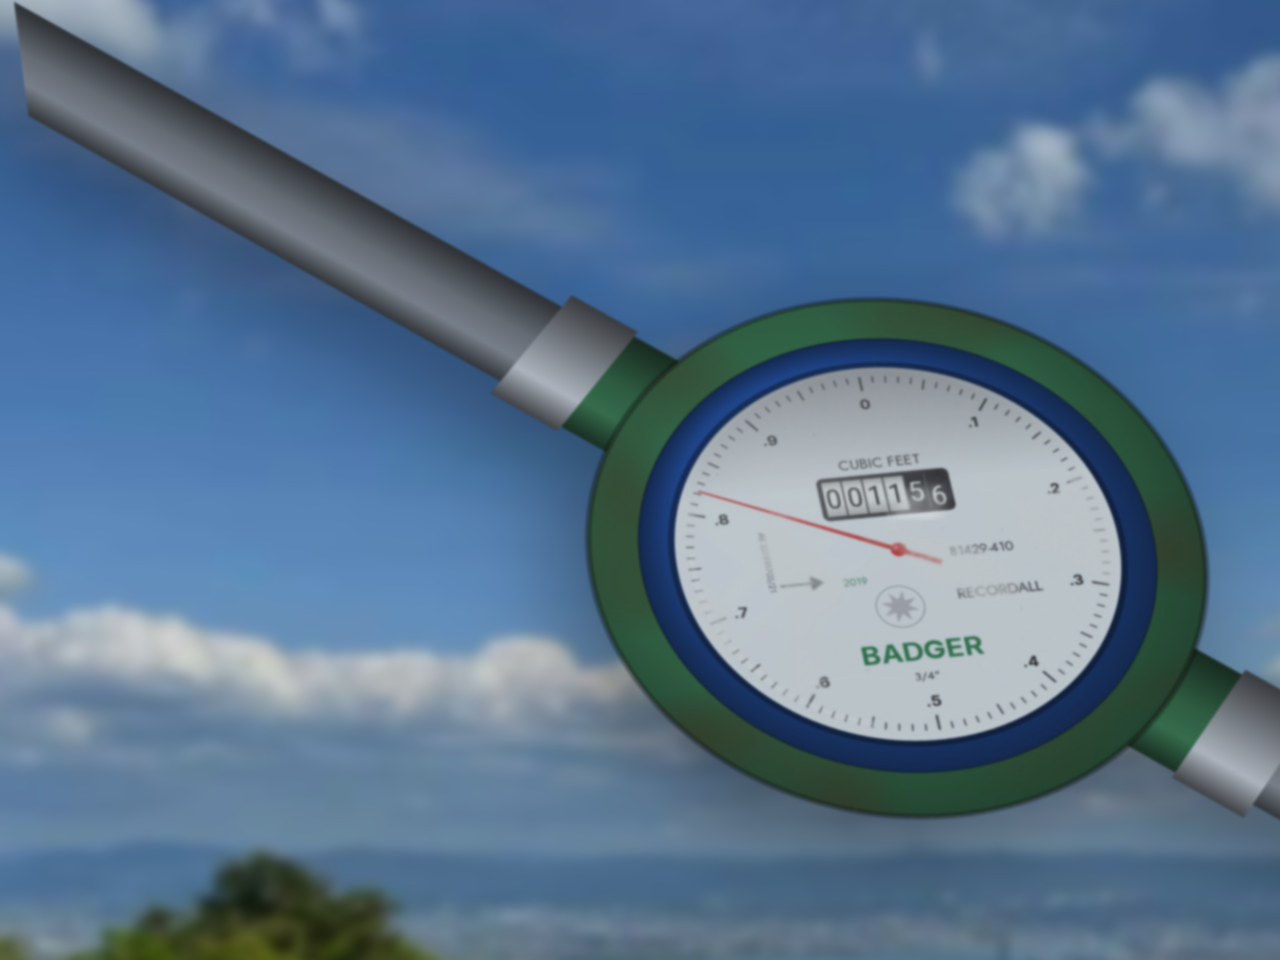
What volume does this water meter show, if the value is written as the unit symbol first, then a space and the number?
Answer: ft³ 1155.82
